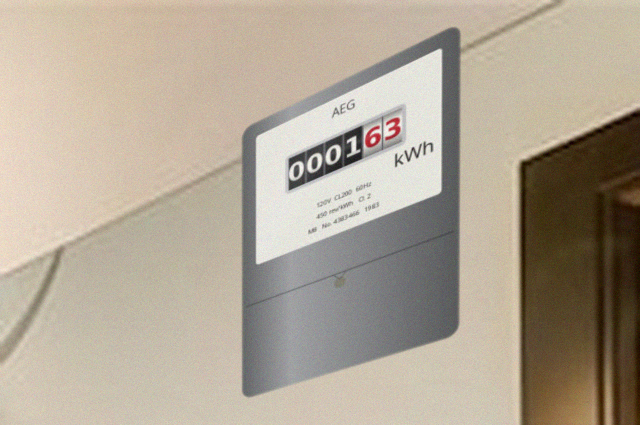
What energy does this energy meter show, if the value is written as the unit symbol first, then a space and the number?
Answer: kWh 1.63
